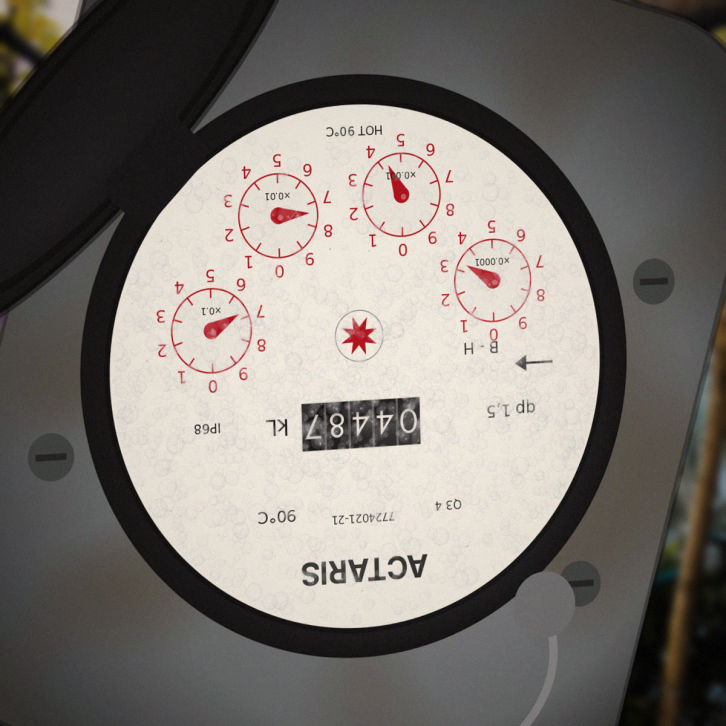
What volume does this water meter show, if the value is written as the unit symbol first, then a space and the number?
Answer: kL 4487.6743
